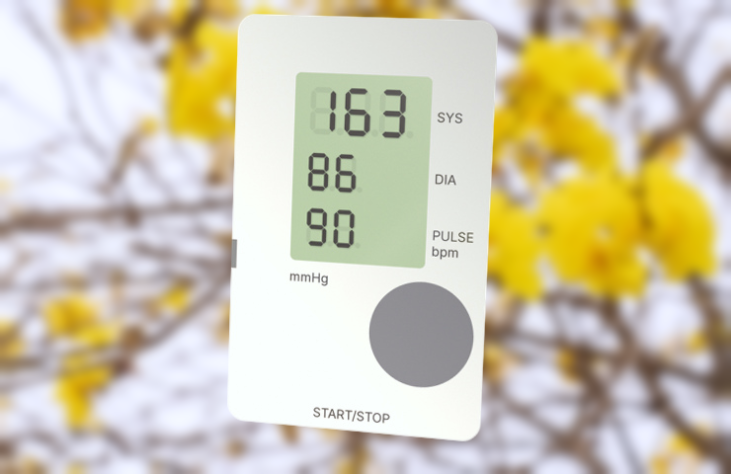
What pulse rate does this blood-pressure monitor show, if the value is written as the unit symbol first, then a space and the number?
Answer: bpm 90
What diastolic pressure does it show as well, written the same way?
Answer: mmHg 86
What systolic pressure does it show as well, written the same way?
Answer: mmHg 163
